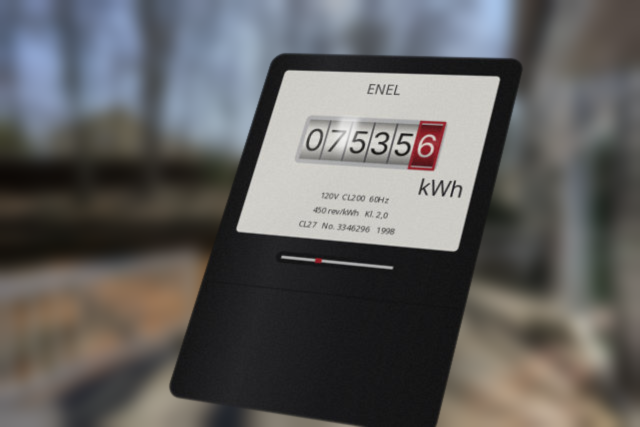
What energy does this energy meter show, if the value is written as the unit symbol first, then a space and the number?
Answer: kWh 7535.6
